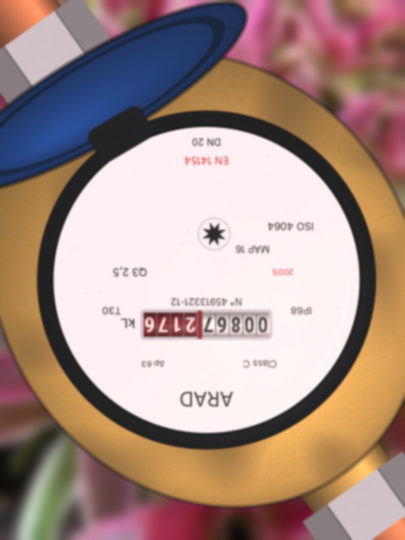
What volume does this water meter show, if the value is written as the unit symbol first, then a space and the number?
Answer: kL 867.2176
